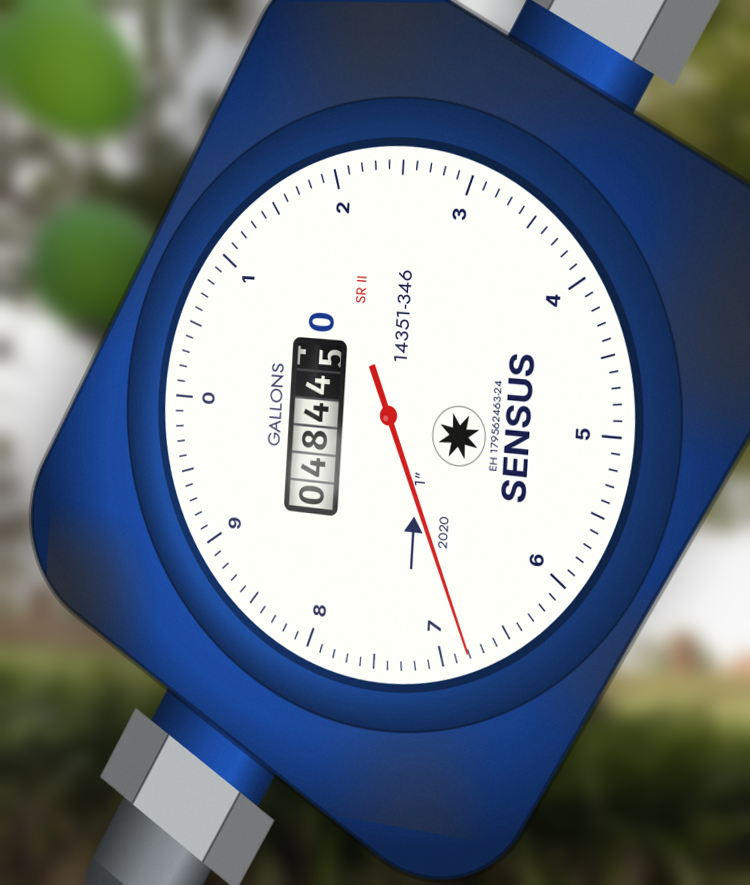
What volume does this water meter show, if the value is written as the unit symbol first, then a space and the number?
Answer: gal 484446.8
